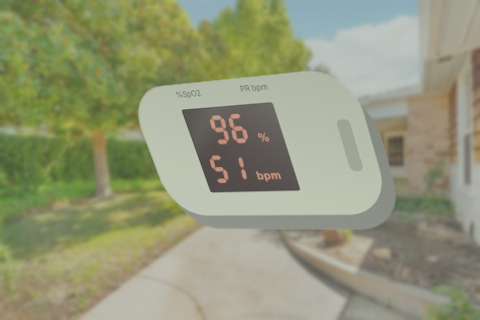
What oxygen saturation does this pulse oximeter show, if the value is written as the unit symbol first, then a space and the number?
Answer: % 96
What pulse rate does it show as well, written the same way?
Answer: bpm 51
